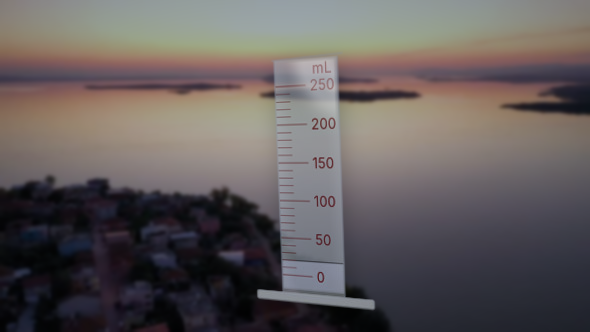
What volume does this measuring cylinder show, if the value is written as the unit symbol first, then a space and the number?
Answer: mL 20
